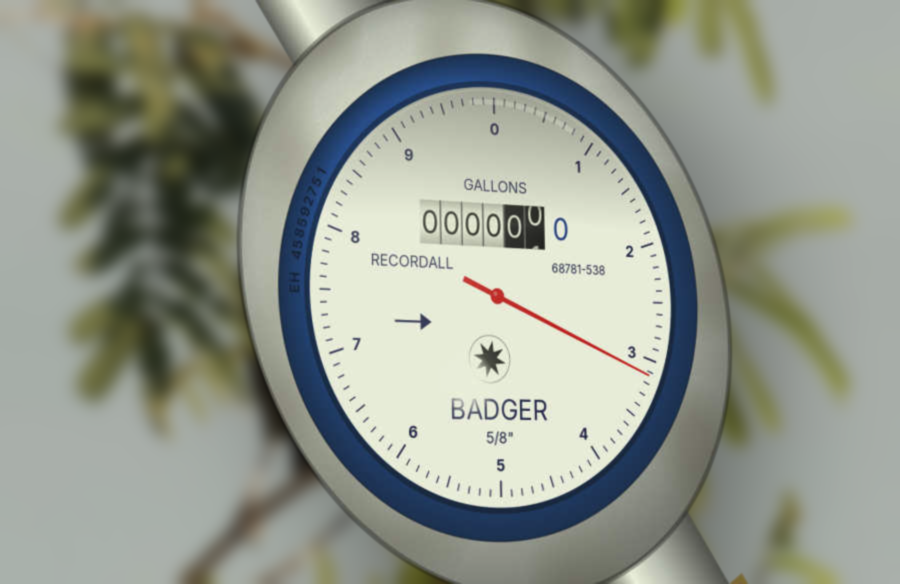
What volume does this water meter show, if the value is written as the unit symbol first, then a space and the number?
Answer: gal 3.1
